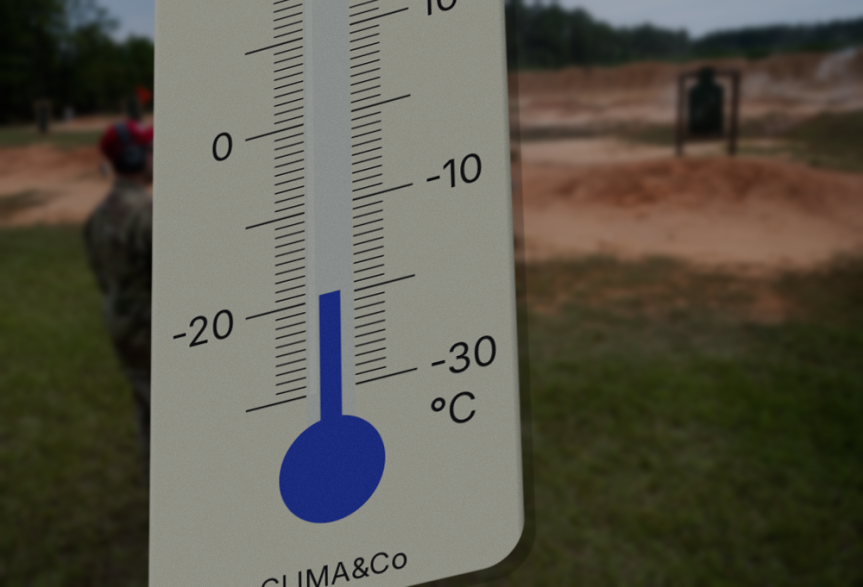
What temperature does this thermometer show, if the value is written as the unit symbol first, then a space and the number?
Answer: °C -19.5
